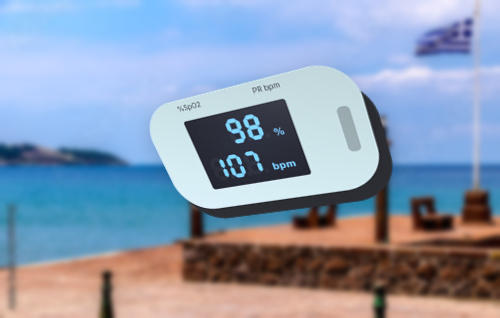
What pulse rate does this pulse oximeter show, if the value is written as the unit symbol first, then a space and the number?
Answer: bpm 107
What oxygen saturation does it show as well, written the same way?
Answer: % 98
